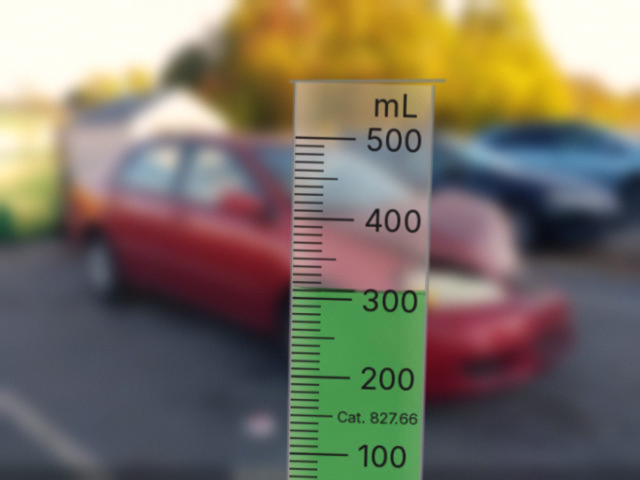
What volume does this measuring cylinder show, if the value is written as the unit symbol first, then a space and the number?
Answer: mL 310
